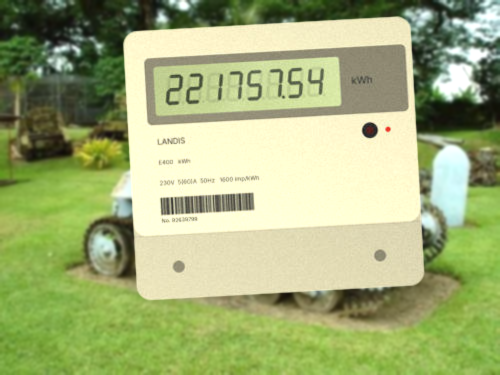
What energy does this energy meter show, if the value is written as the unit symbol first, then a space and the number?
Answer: kWh 221757.54
